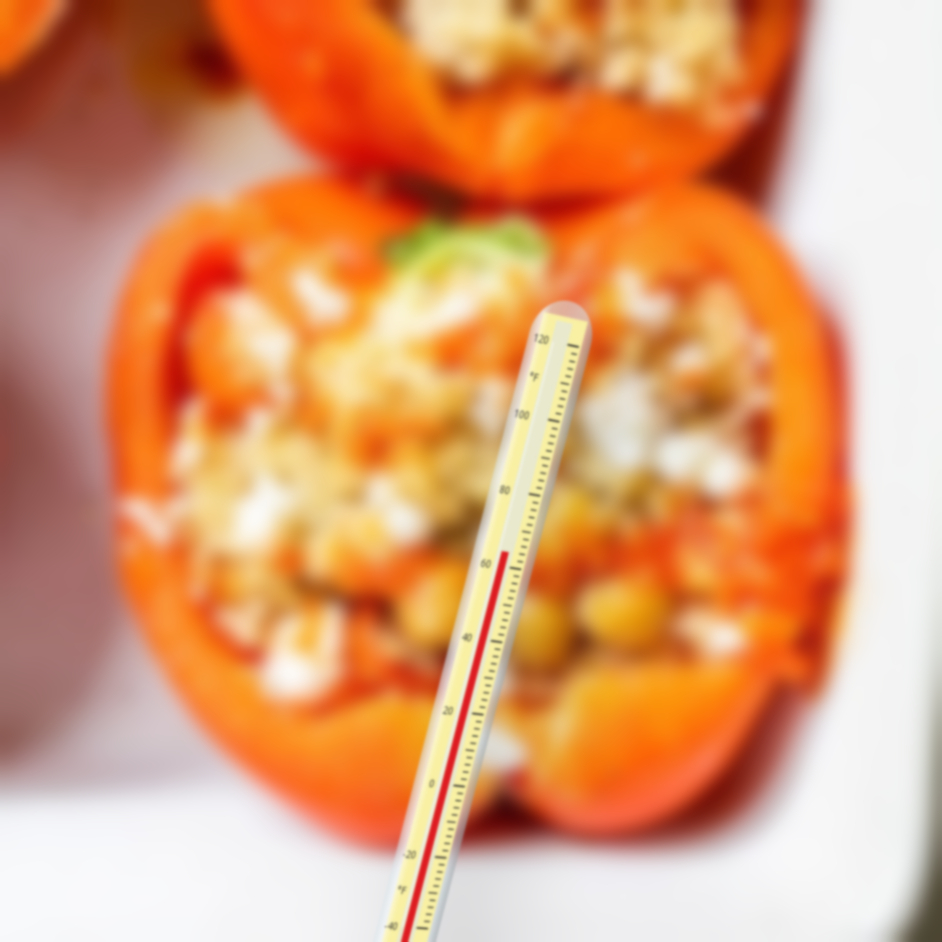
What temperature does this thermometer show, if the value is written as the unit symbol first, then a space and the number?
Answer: °F 64
